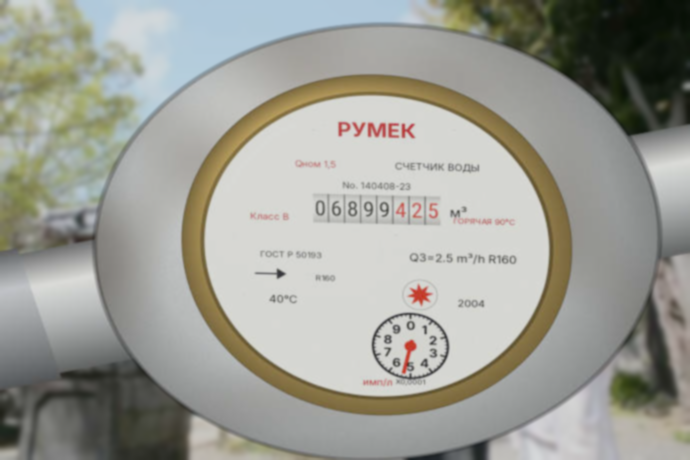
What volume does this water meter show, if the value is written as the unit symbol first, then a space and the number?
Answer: m³ 6899.4255
